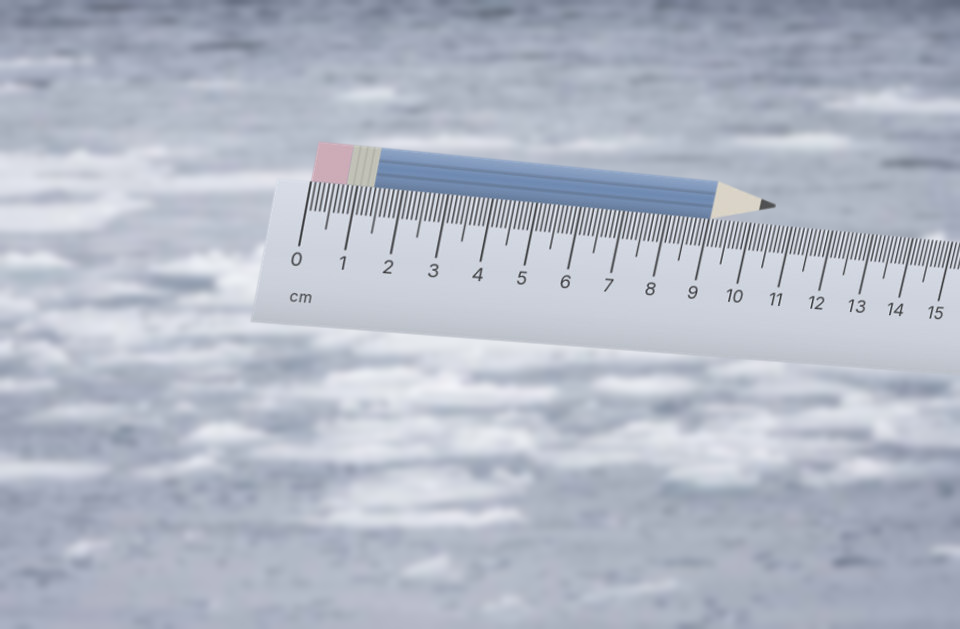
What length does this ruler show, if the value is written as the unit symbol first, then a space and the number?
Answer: cm 10.5
